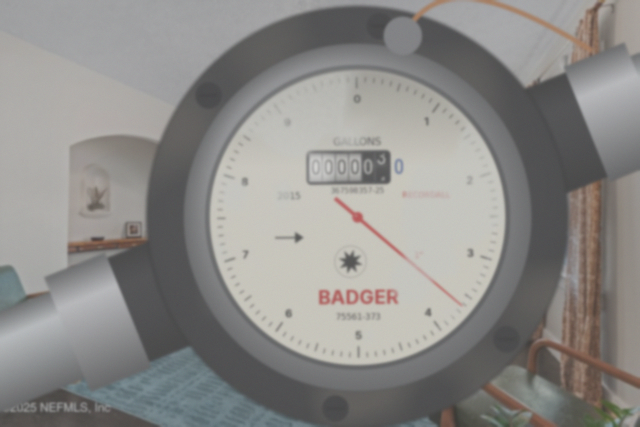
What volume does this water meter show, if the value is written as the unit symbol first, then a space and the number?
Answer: gal 33.6
